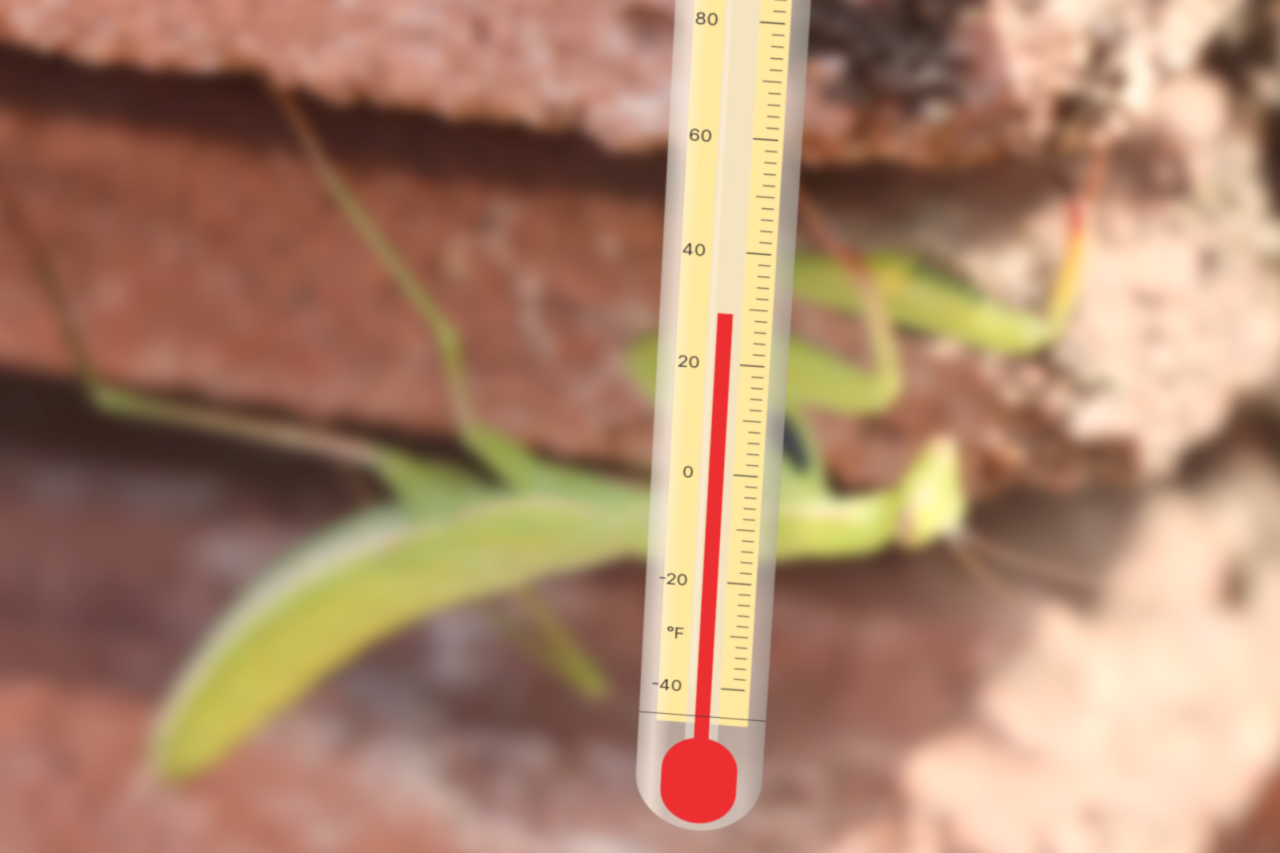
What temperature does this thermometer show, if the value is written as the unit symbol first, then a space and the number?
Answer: °F 29
